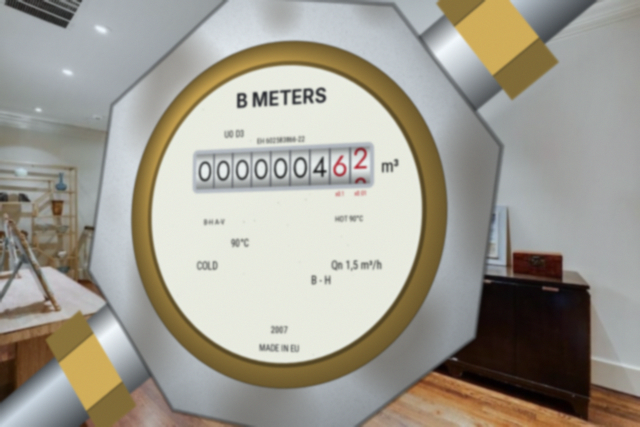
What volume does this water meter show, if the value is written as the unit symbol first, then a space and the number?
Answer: m³ 4.62
